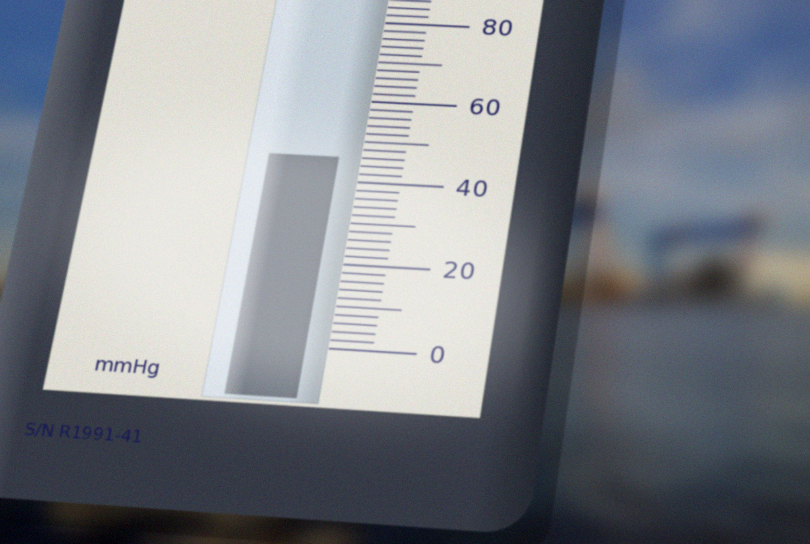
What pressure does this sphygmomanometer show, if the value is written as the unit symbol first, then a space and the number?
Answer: mmHg 46
